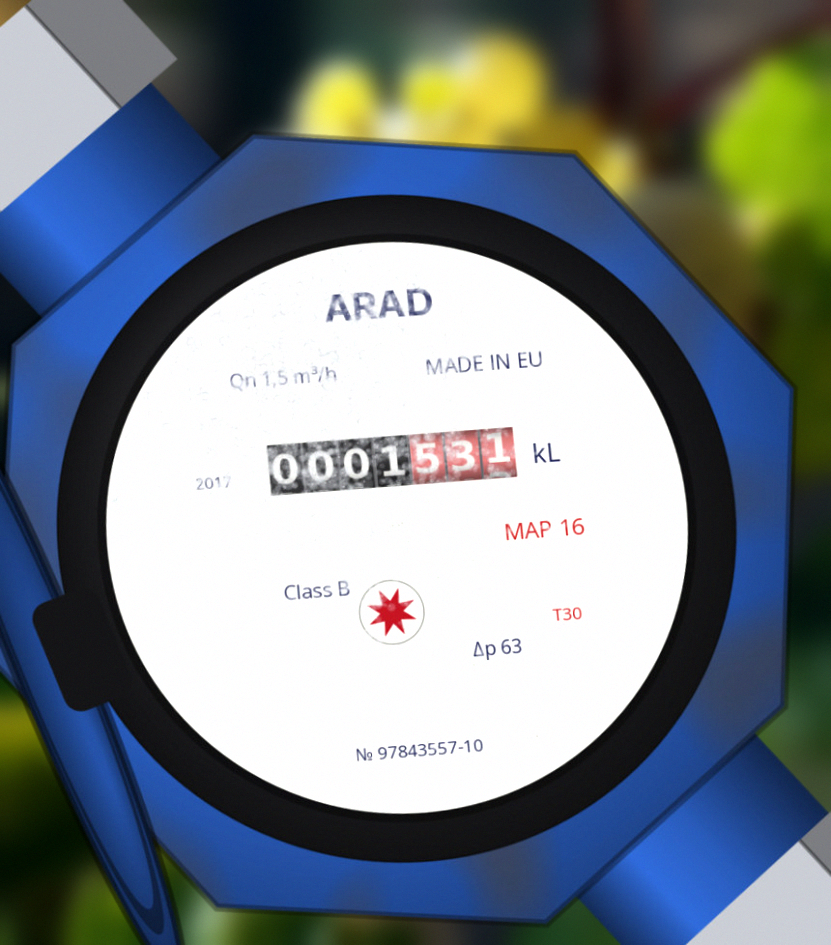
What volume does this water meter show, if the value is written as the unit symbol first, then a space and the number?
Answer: kL 1.531
